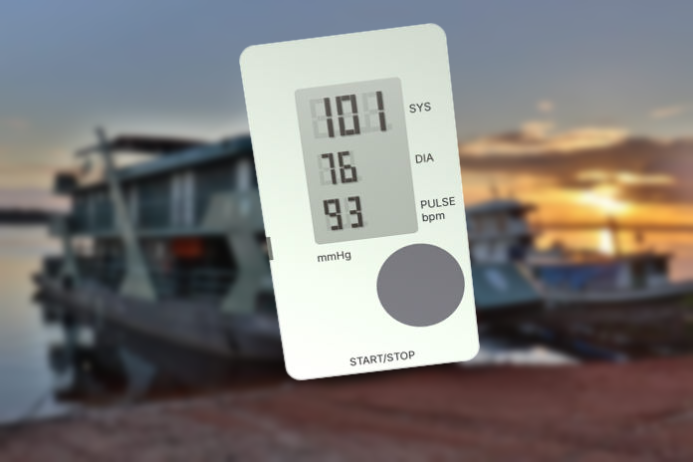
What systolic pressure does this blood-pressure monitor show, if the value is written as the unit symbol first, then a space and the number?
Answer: mmHg 101
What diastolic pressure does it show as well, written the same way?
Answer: mmHg 76
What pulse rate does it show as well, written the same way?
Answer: bpm 93
